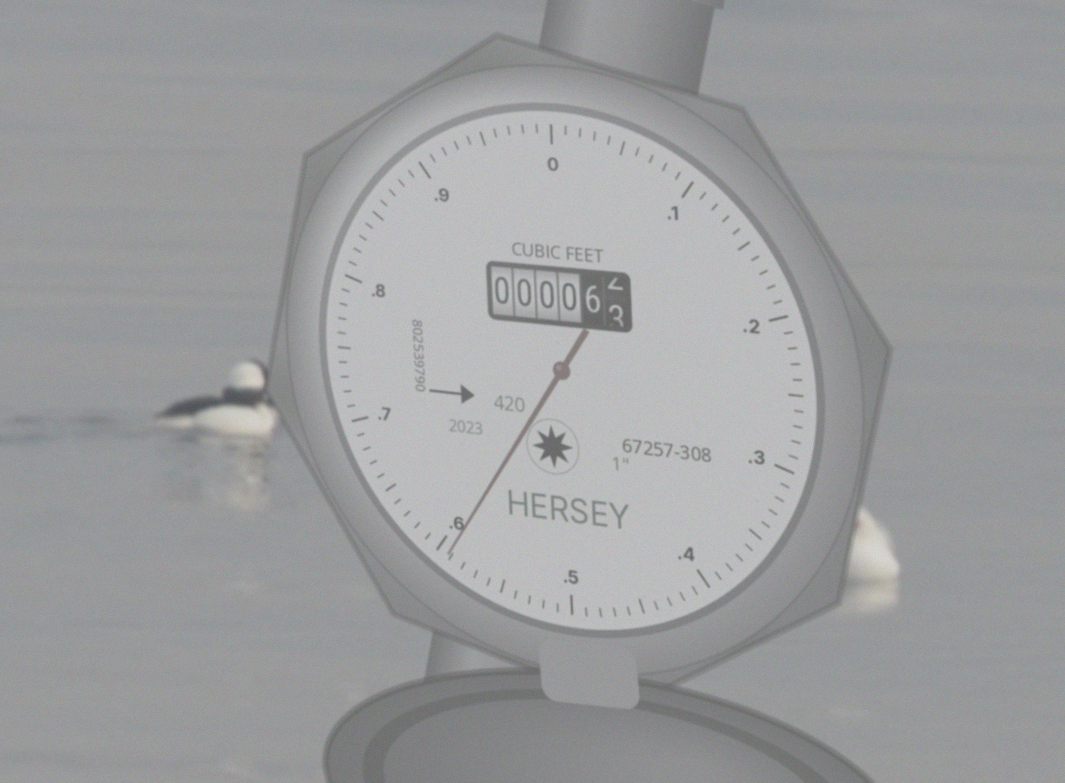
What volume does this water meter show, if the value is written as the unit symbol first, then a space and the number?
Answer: ft³ 62.59
